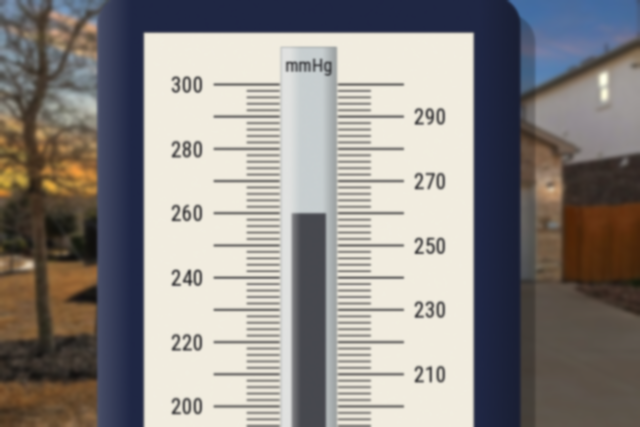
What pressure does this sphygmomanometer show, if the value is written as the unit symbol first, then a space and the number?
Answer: mmHg 260
